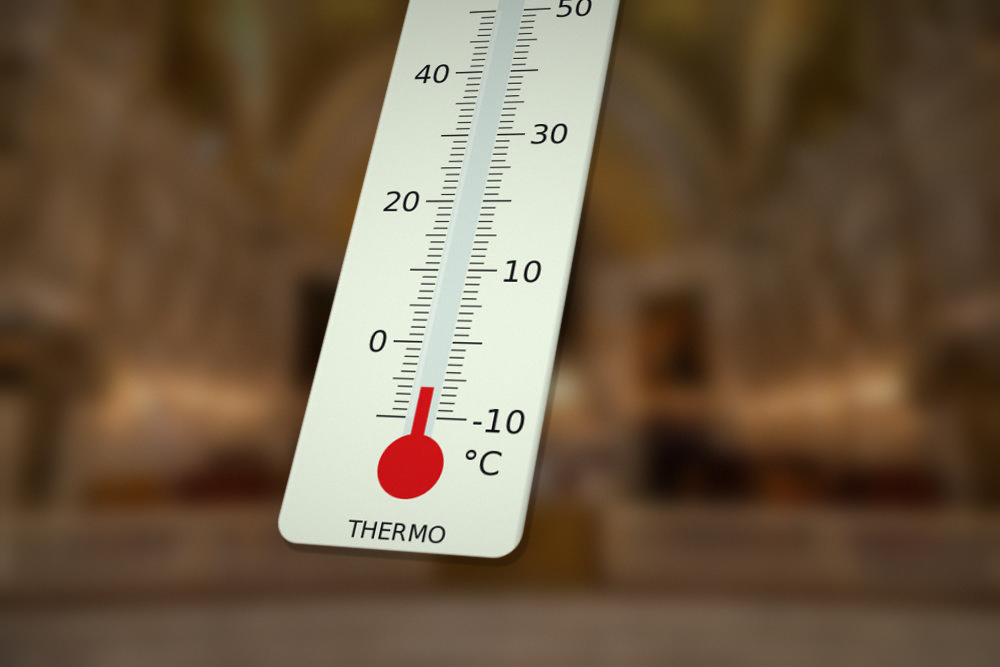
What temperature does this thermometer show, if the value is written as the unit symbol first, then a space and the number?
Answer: °C -6
